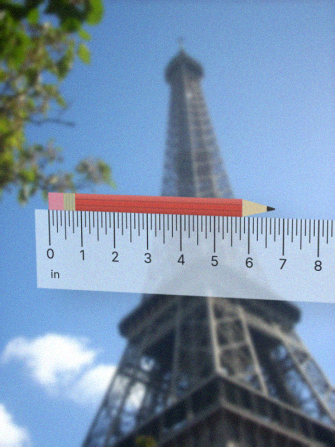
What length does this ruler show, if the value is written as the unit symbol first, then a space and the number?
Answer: in 6.75
